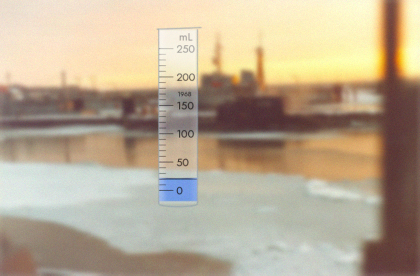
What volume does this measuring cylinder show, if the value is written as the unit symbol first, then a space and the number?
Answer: mL 20
